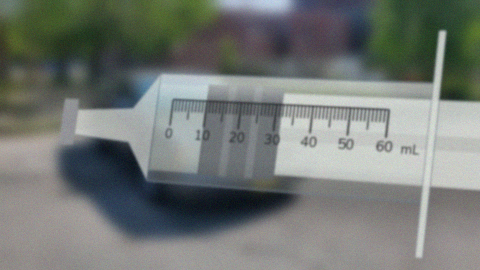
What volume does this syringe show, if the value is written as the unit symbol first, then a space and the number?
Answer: mL 10
